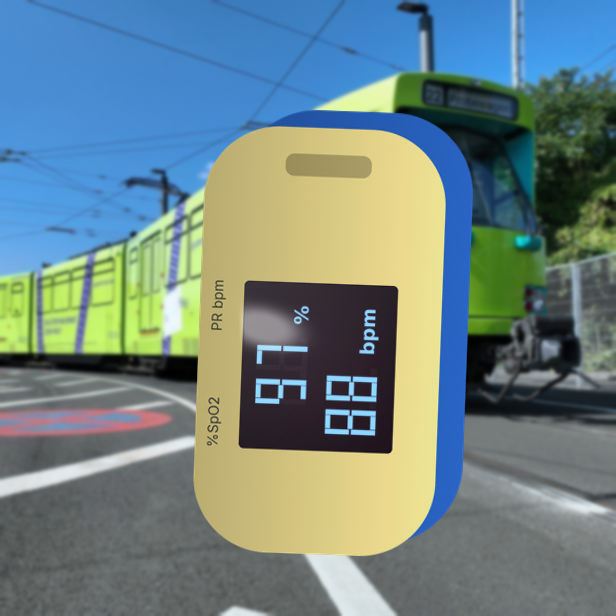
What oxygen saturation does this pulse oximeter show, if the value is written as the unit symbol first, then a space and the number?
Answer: % 97
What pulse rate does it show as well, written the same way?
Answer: bpm 88
